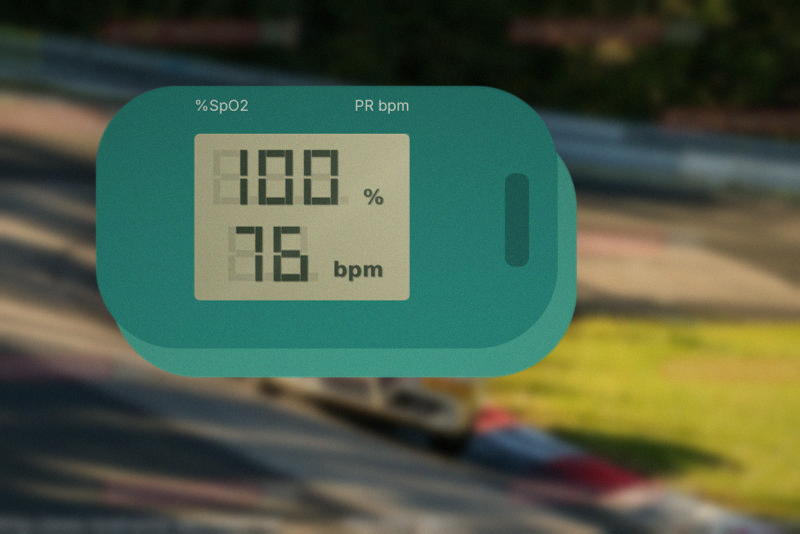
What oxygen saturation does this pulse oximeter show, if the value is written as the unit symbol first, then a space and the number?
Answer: % 100
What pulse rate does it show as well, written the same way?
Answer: bpm 76
